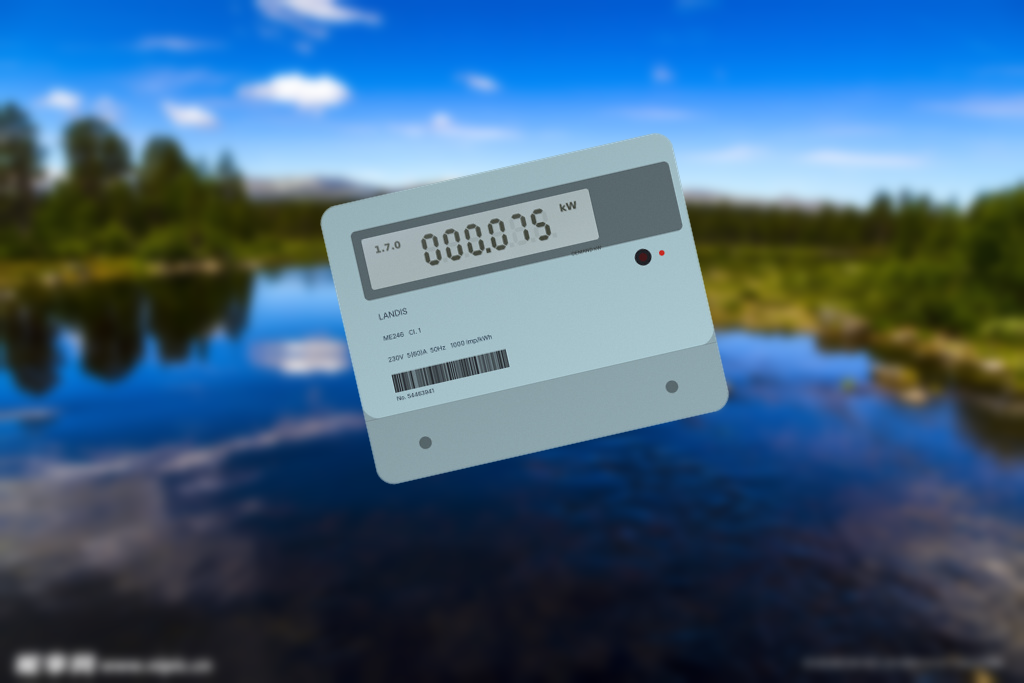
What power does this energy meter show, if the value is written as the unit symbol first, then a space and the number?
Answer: kW 0.075
